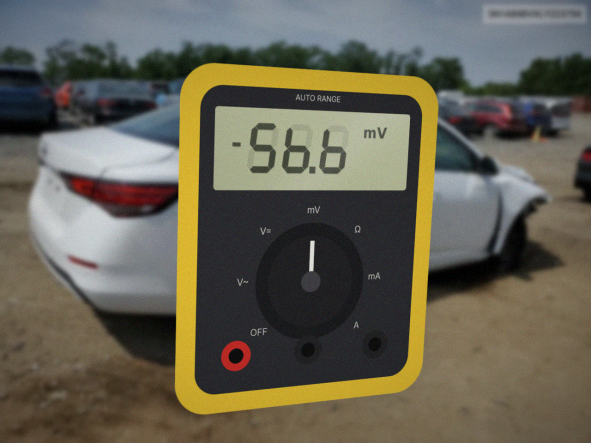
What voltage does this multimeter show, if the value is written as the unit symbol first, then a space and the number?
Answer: mV -56.6
